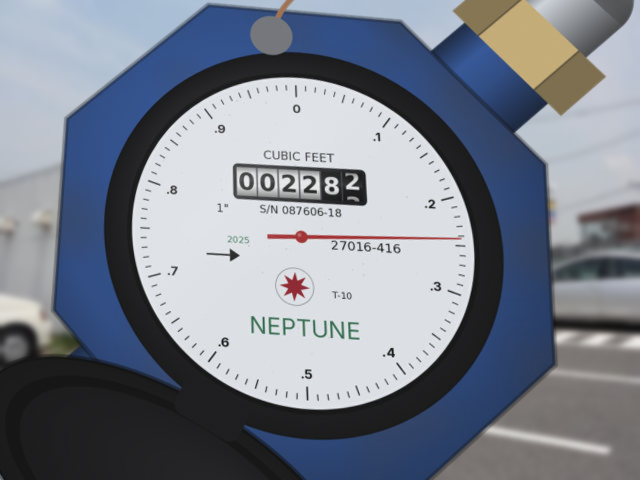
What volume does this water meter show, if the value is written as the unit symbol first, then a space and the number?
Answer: ft³ 2282.24
